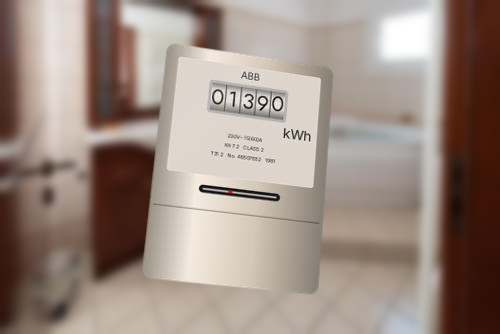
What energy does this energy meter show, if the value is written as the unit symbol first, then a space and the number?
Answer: kWh 1390
